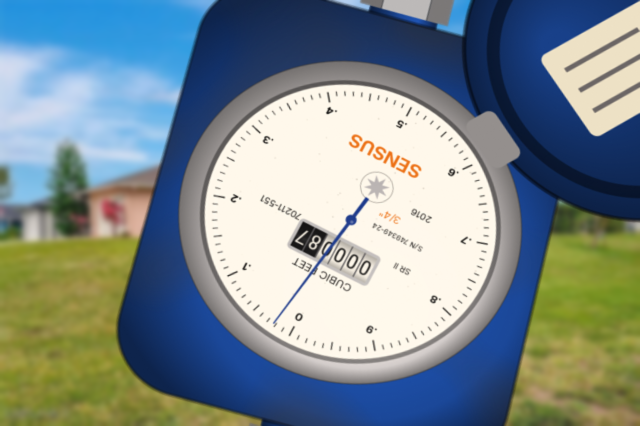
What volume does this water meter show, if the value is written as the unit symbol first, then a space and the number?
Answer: ft³ 87.02
